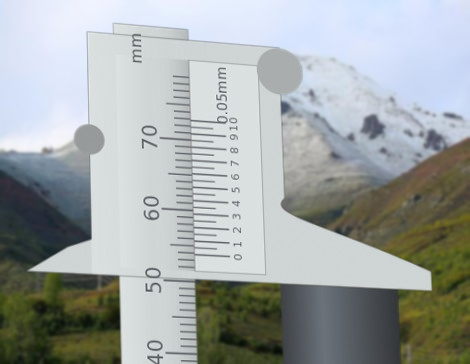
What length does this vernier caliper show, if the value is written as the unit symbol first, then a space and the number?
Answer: mm 53.8
